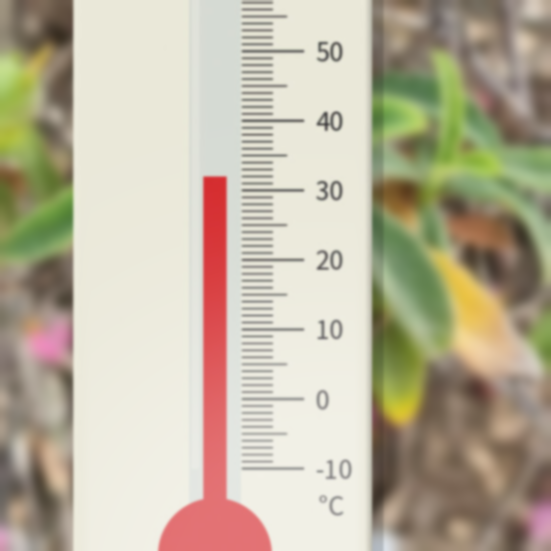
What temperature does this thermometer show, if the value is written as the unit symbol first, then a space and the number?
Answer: °C 32
